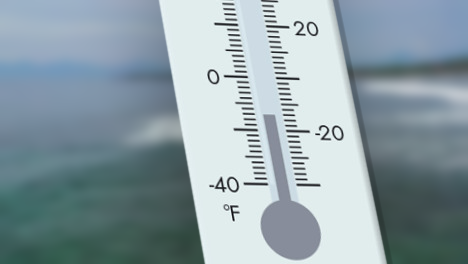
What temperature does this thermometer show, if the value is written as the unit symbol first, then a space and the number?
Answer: °F -14
